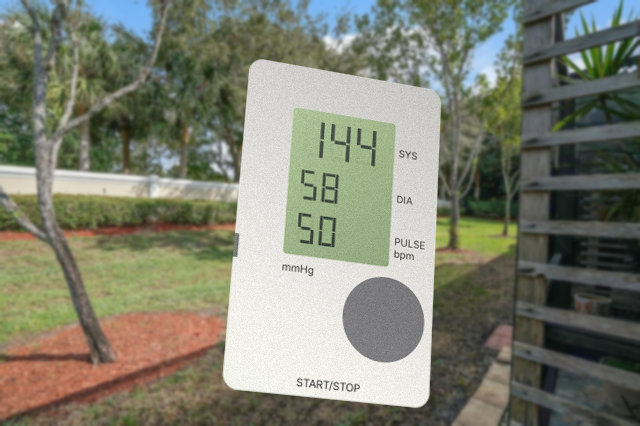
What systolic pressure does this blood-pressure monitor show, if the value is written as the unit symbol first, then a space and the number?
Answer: mmHg 144
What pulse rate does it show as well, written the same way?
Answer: bpm 50
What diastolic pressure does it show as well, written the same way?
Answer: mmHg 58
